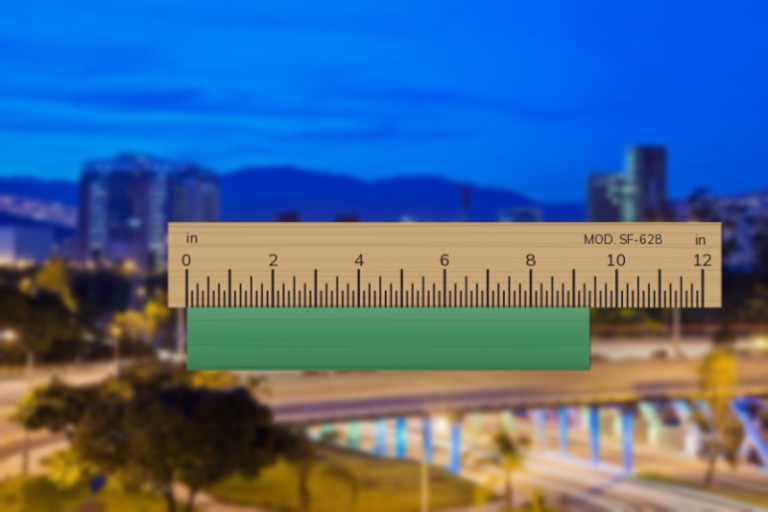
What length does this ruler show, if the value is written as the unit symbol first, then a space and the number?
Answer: in 9.375
